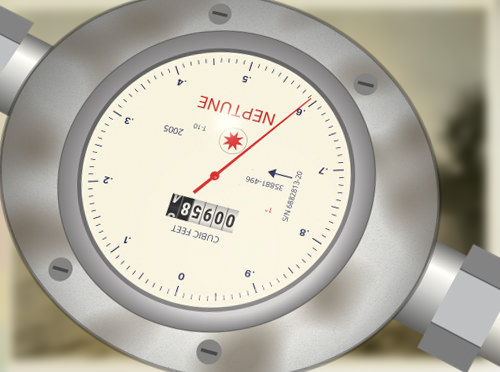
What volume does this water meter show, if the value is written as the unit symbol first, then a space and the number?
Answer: ft³ 9583.59
